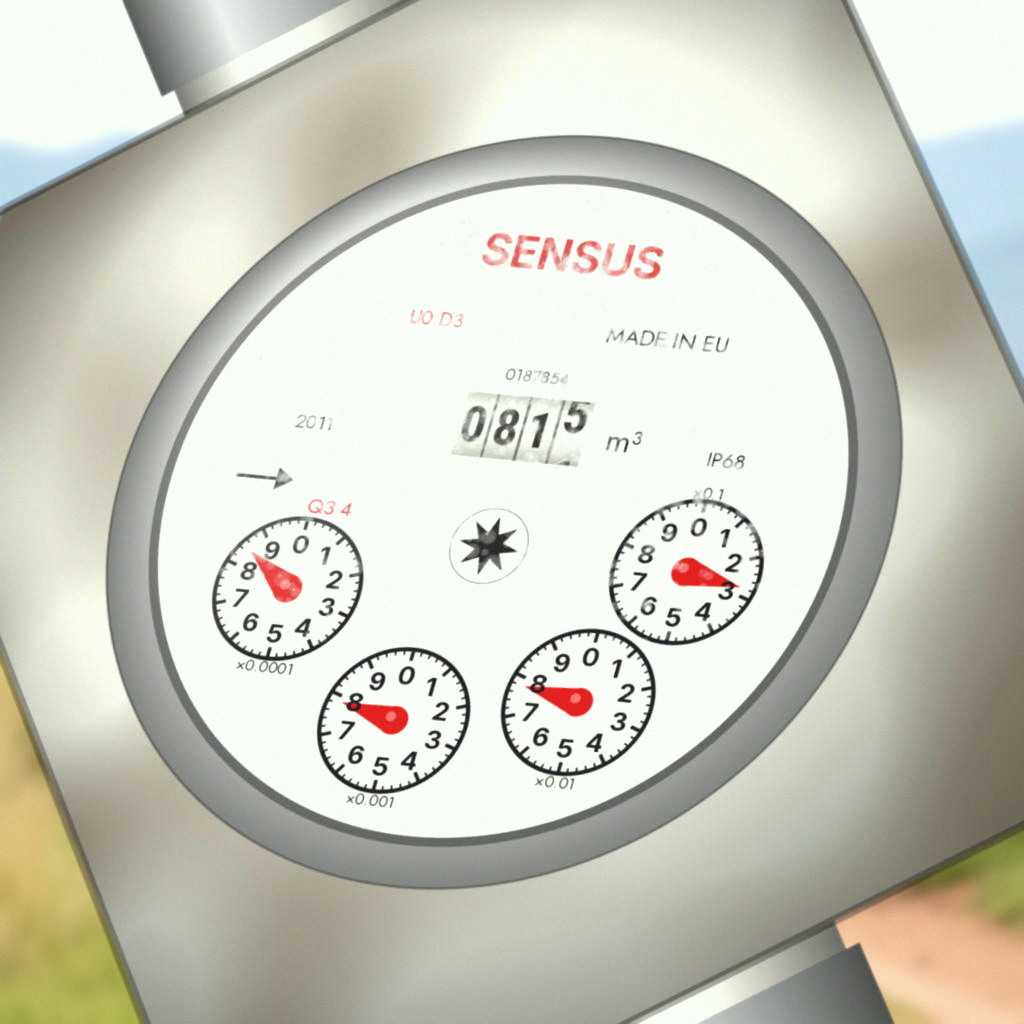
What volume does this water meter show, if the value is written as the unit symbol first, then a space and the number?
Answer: m³ 815.2778
